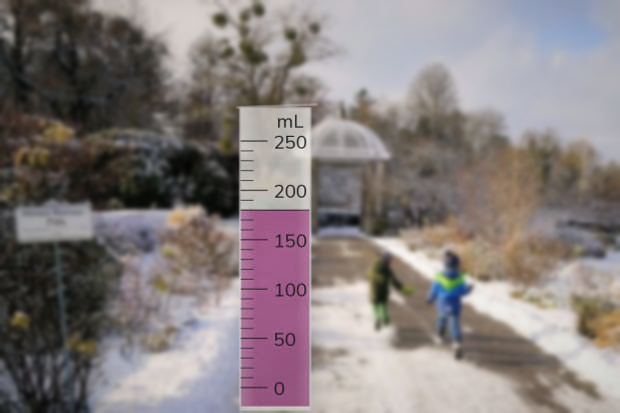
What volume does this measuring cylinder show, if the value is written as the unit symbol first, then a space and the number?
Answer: mL 180
